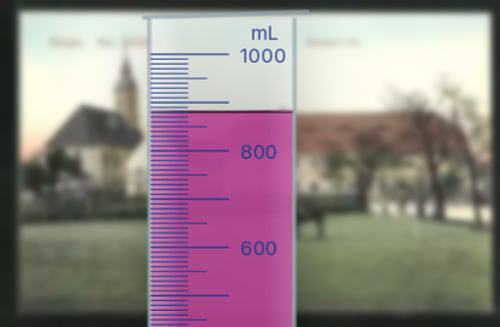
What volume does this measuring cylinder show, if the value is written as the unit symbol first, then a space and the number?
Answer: mL 880
